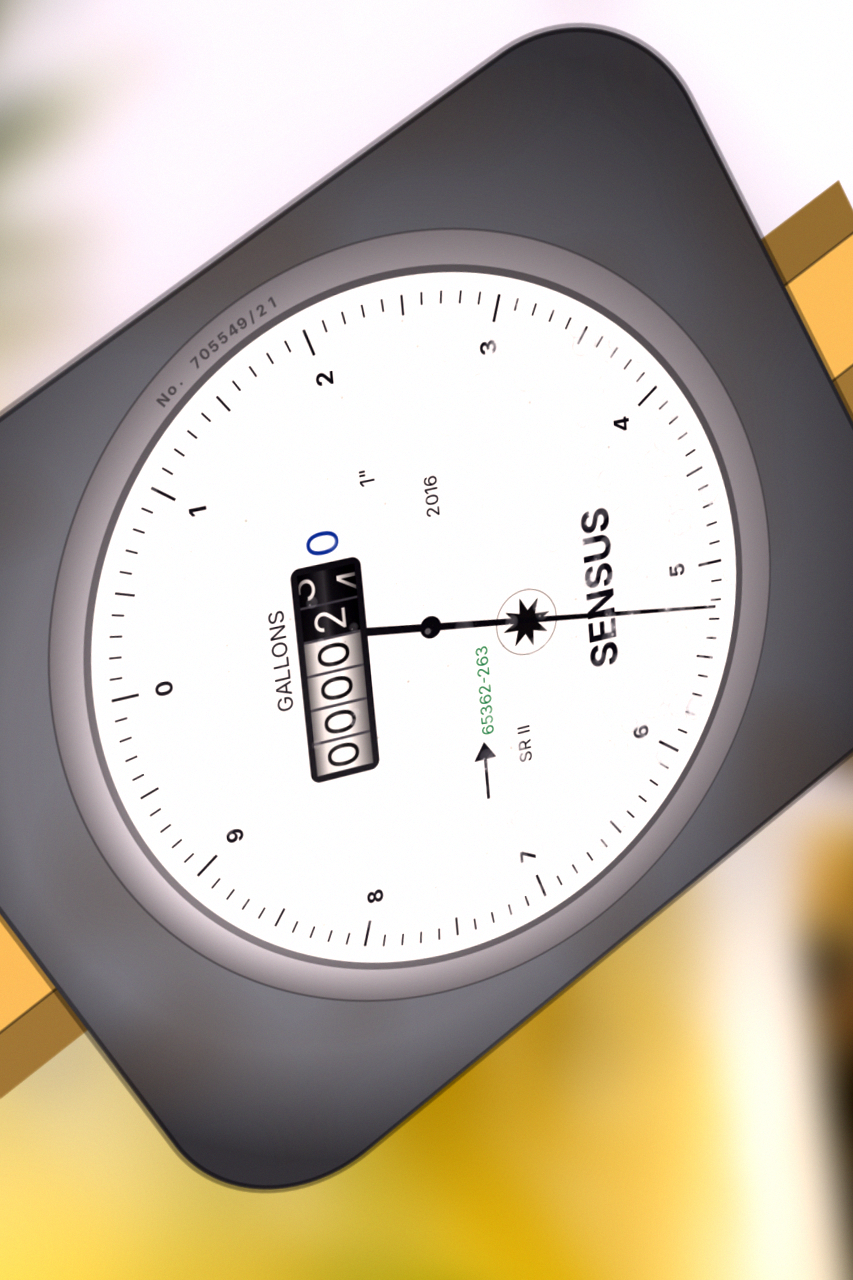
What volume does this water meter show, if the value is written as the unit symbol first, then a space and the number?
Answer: gal 235.2
